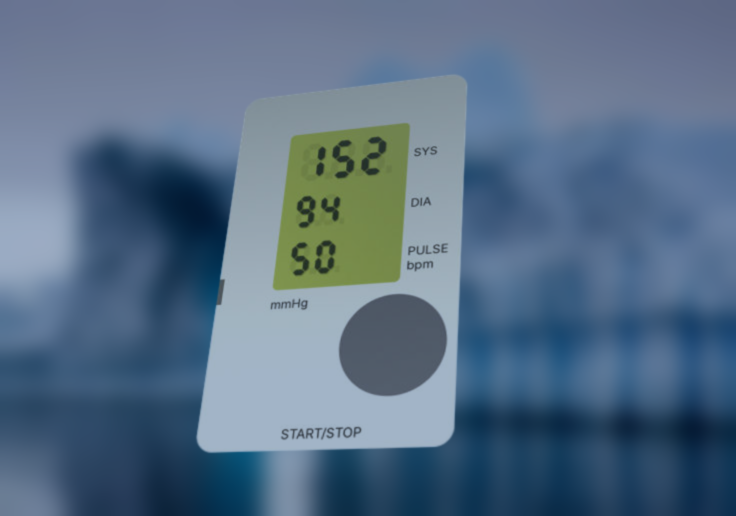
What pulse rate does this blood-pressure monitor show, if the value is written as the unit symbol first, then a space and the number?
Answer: bpm 50
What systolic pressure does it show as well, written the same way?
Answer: mmHg 152
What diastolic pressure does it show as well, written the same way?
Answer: mmHg 94
